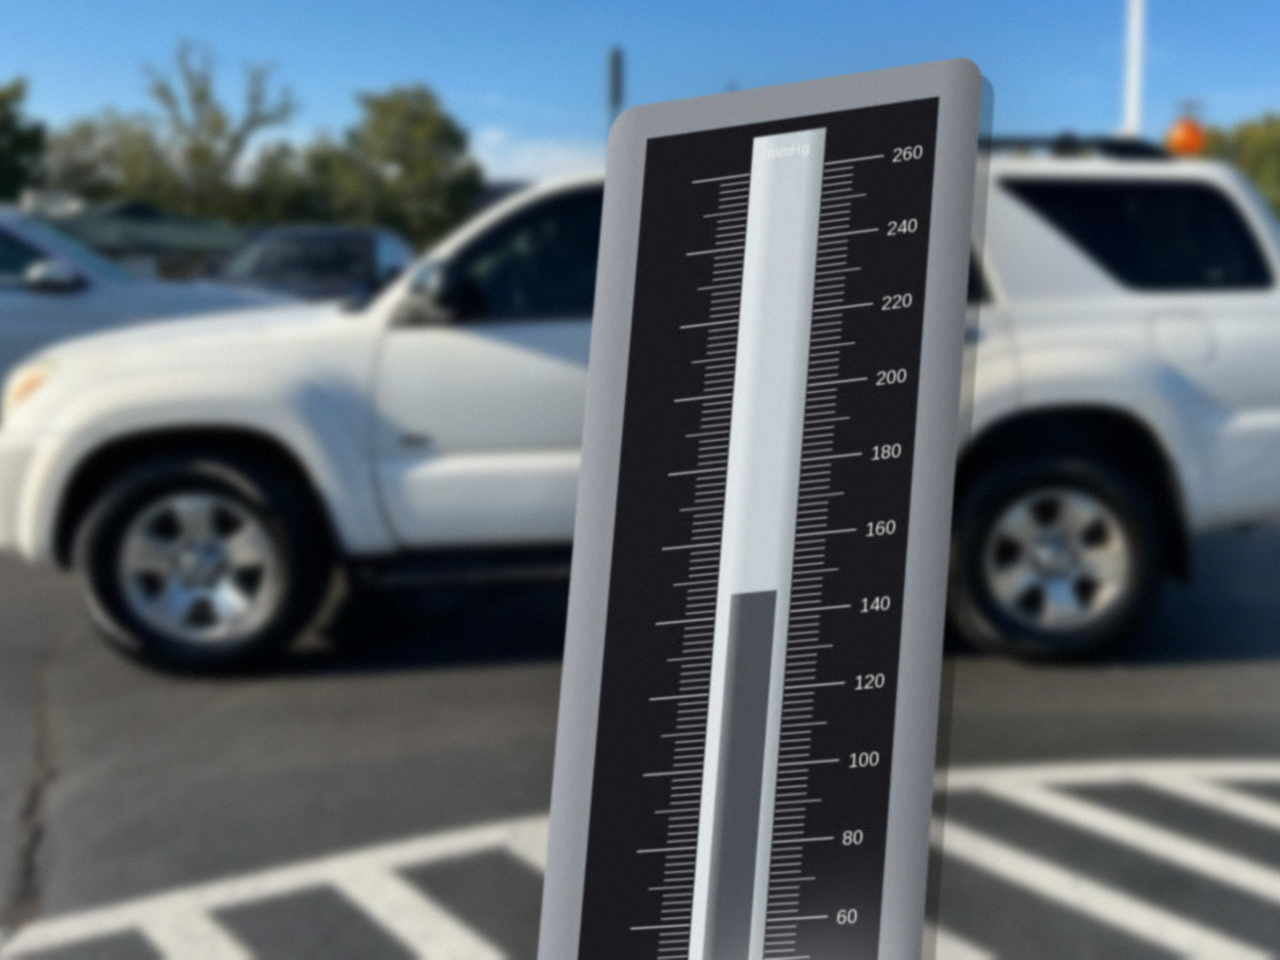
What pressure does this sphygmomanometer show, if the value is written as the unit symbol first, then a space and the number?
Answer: mmHg 146
